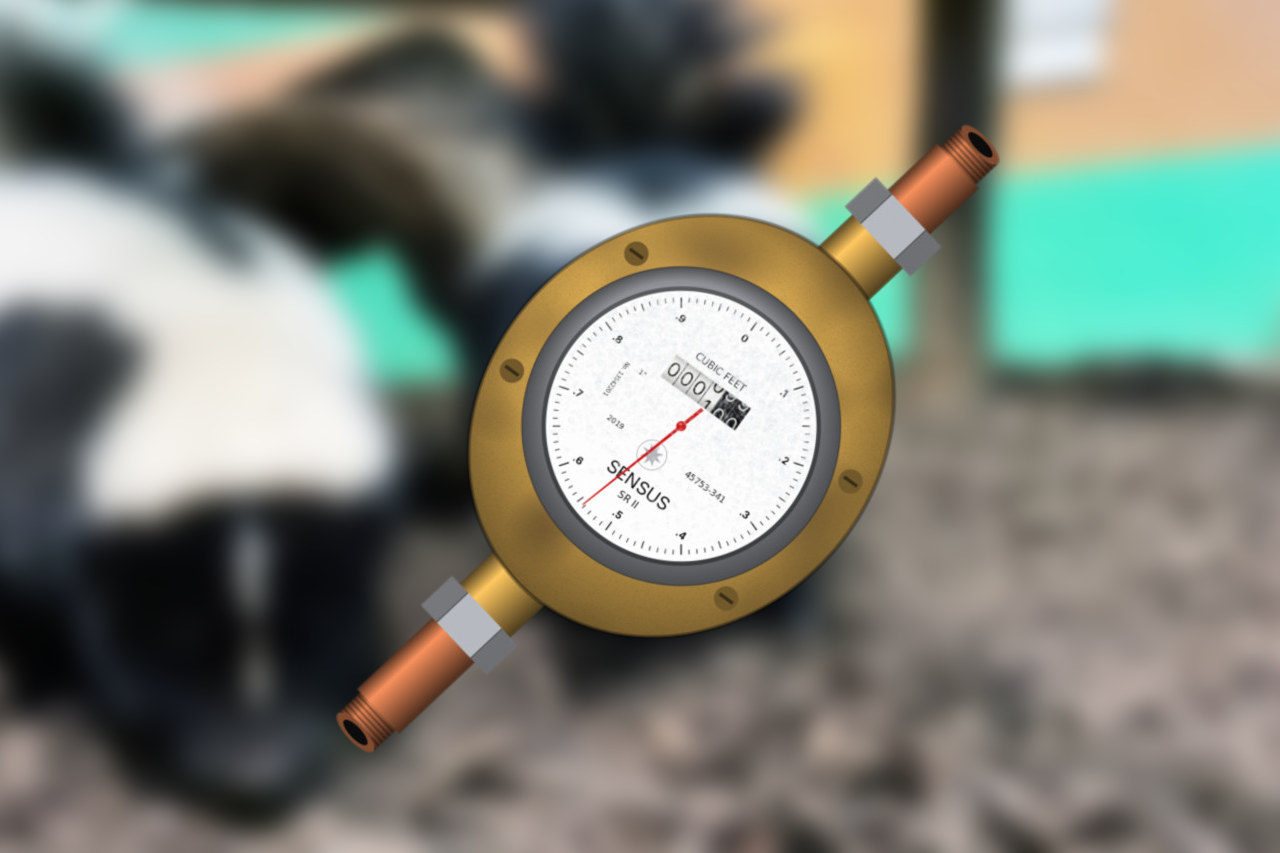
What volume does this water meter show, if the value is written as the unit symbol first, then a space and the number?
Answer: ft³ 99.54
